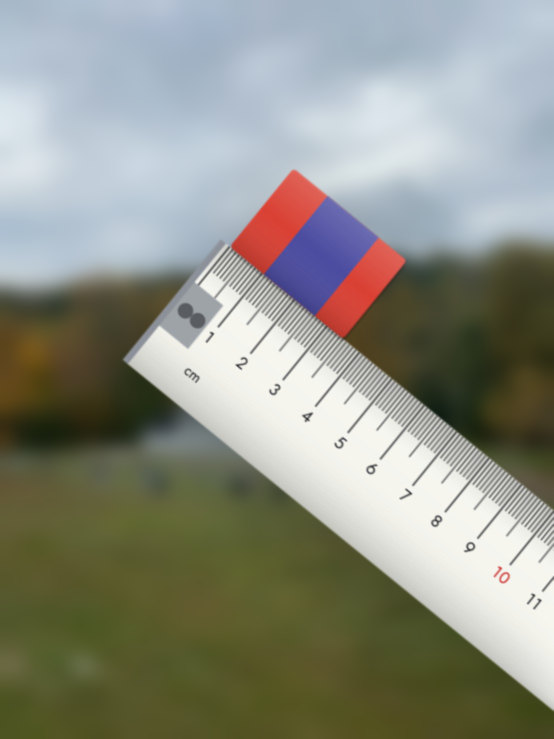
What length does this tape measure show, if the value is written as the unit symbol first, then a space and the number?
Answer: cm 3.5
